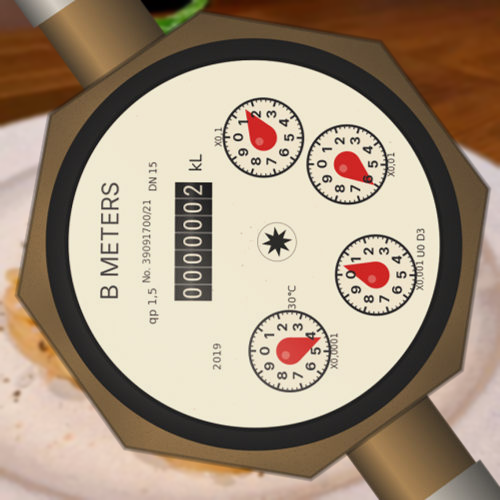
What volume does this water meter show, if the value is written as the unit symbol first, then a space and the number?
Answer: kL 2.1604
